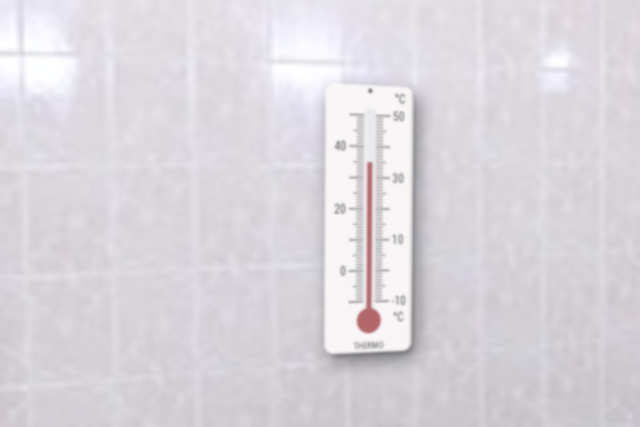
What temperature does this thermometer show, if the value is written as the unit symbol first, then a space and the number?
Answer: °C 35
